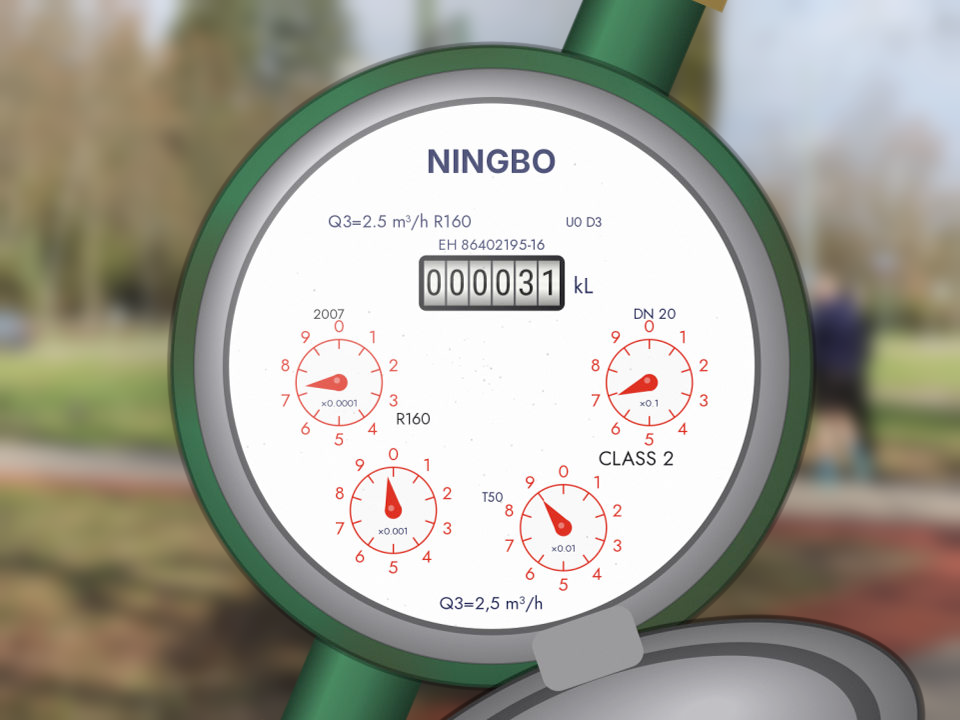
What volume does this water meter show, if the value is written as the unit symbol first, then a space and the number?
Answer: kL 31.6897
